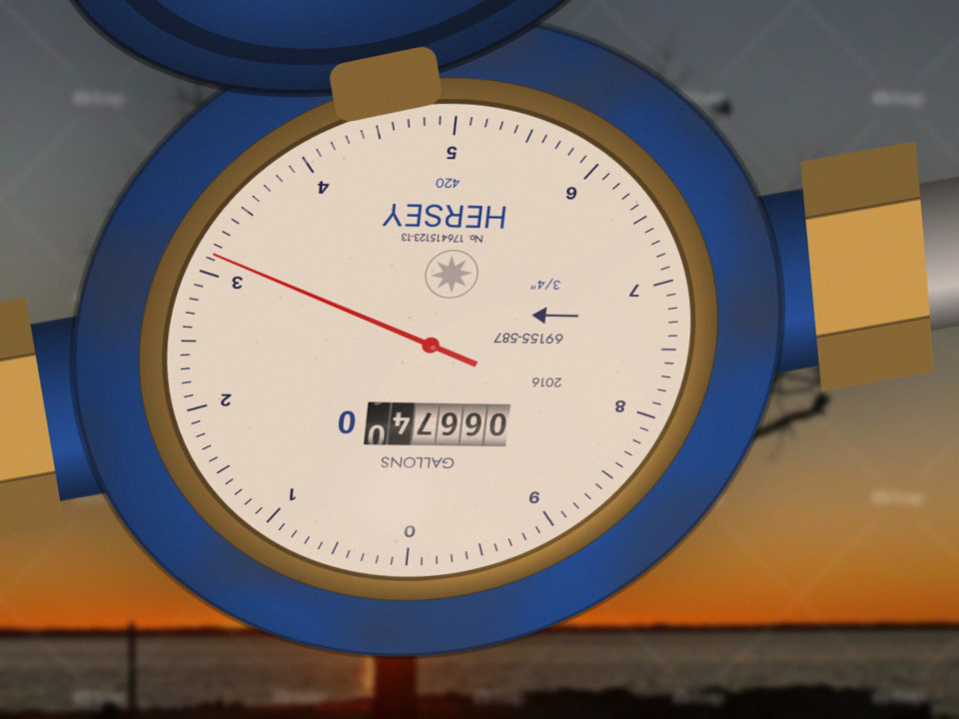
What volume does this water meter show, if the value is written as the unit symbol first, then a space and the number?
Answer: gal 667403.1
